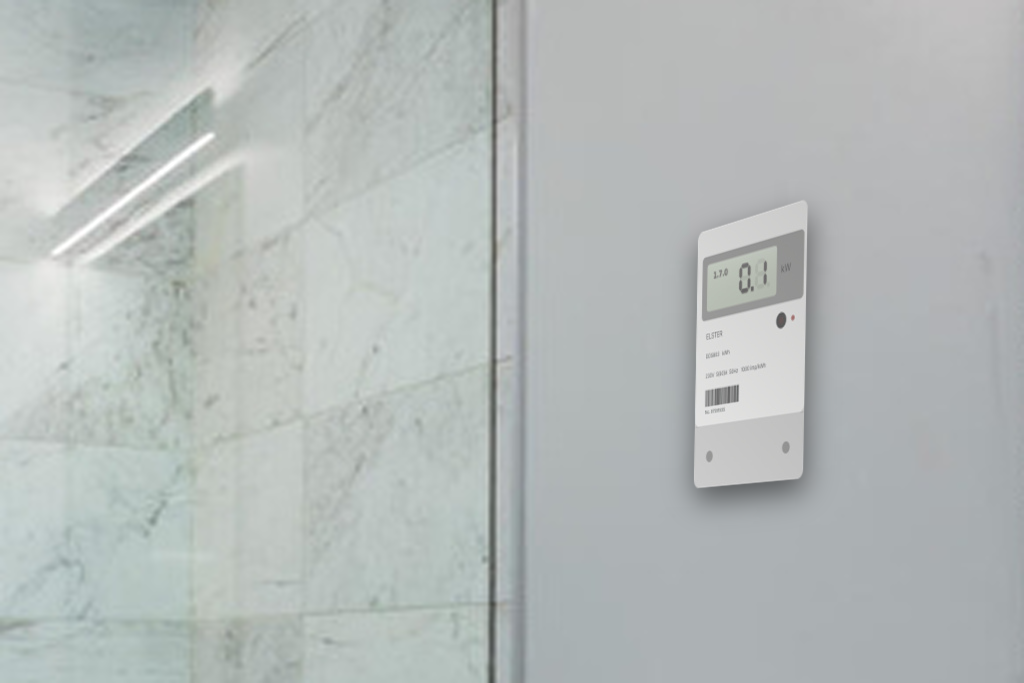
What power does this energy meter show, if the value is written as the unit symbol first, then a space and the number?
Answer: kW 0.1
